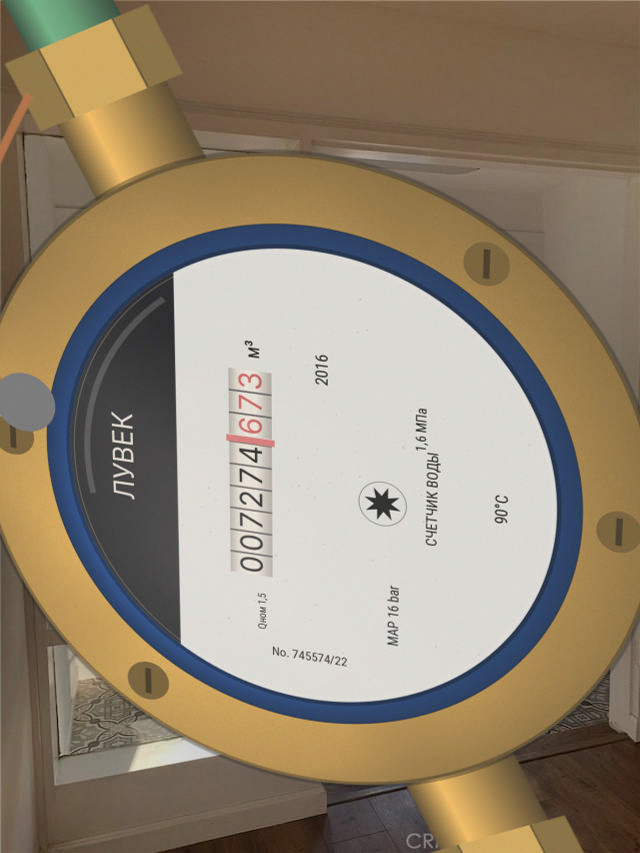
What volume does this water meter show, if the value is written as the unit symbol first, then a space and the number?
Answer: m³ 7274.673
